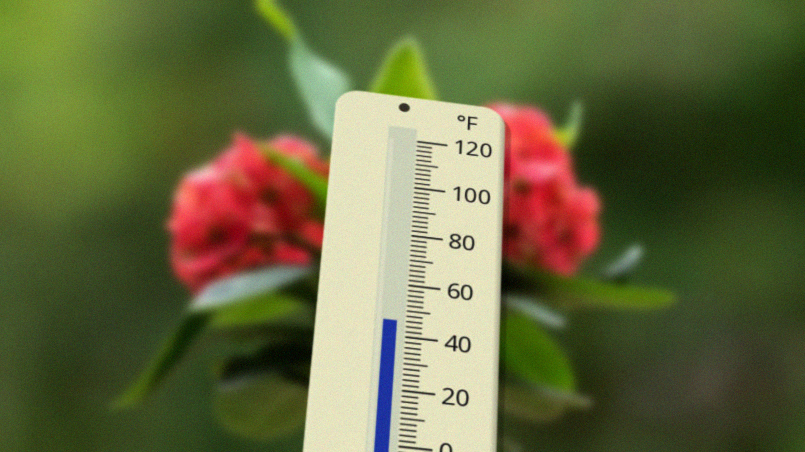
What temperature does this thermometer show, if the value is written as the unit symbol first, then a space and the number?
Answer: °F 46
